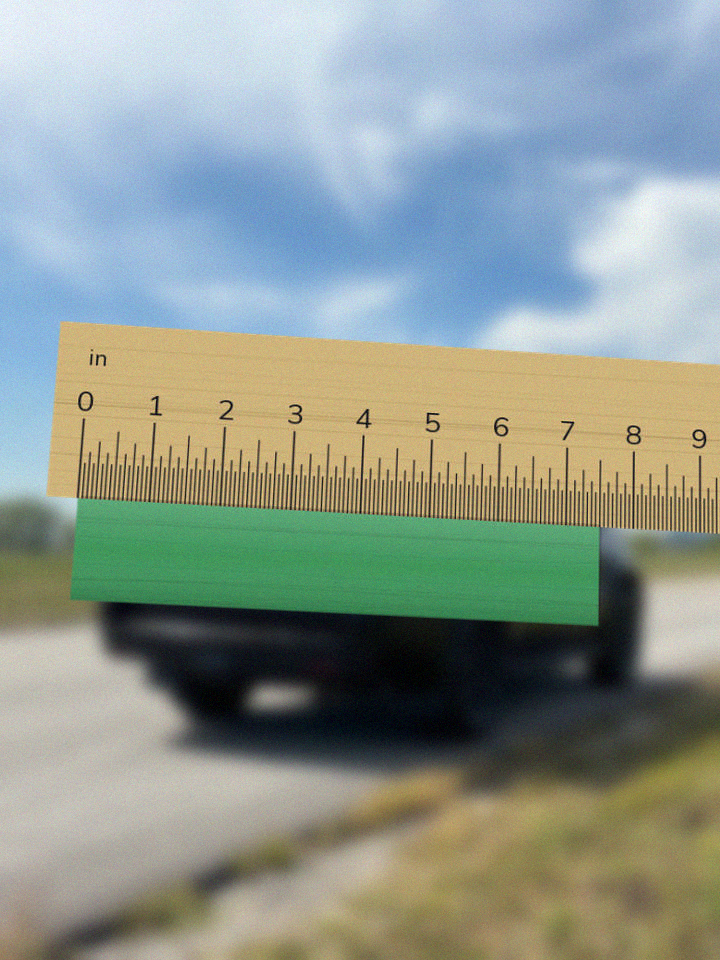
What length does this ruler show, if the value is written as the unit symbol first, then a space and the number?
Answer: in 7.5
